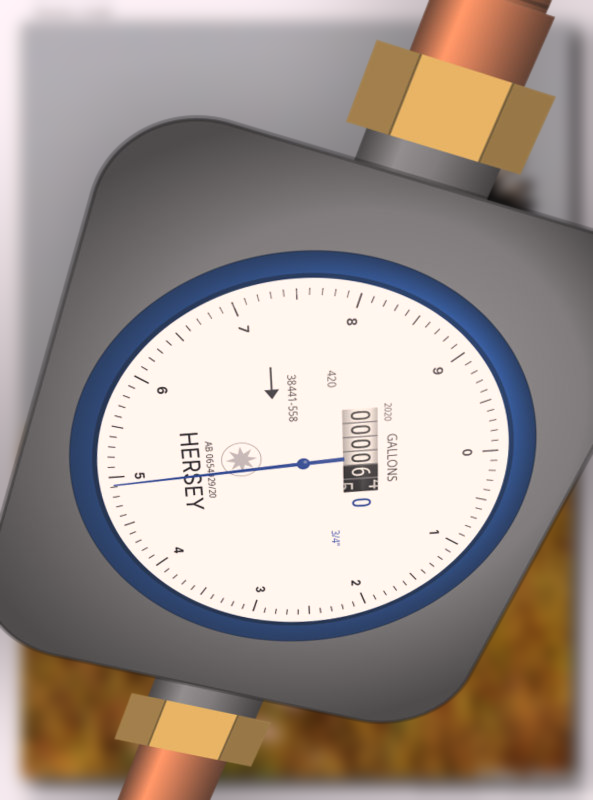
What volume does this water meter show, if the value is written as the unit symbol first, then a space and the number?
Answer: gal 644.9
